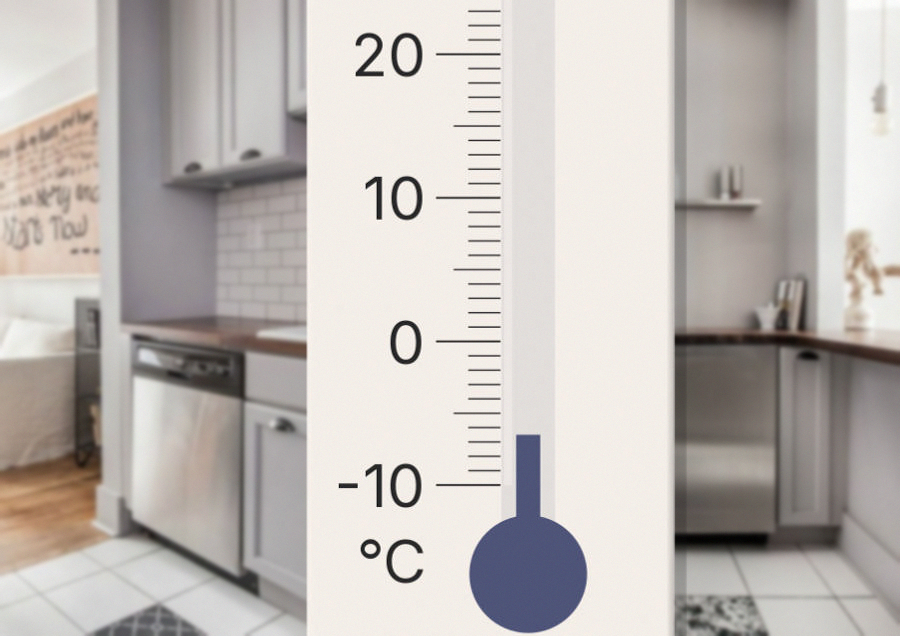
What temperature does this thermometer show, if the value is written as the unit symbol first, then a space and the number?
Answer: °C -6.5
